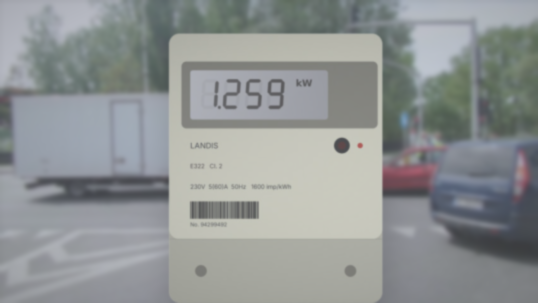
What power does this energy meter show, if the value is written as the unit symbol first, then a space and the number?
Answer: kW 1.259
